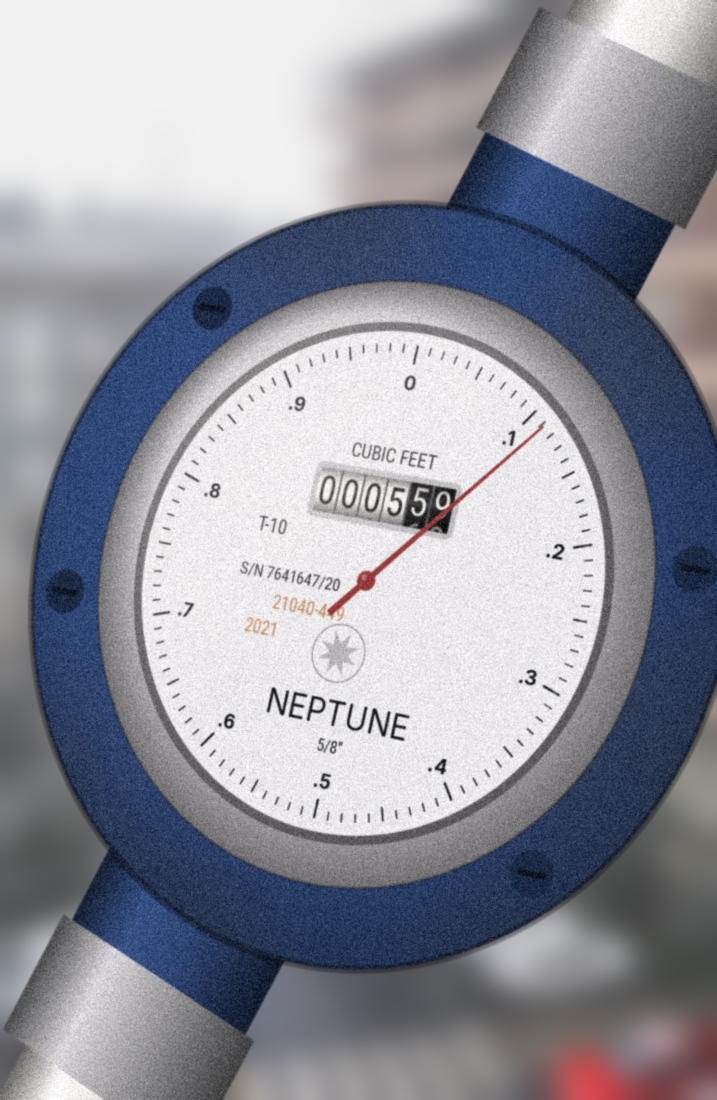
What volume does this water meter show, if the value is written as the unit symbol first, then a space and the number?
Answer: ft³ 559.11
